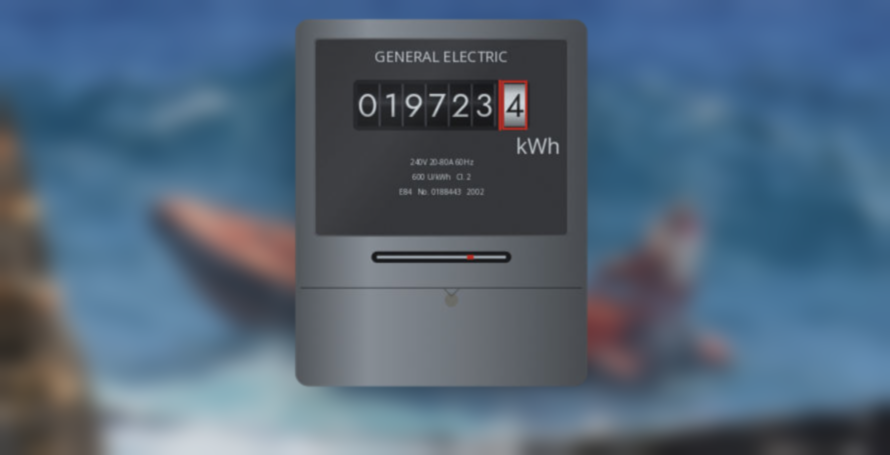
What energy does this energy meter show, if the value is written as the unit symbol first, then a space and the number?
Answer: kWh 19723.4
